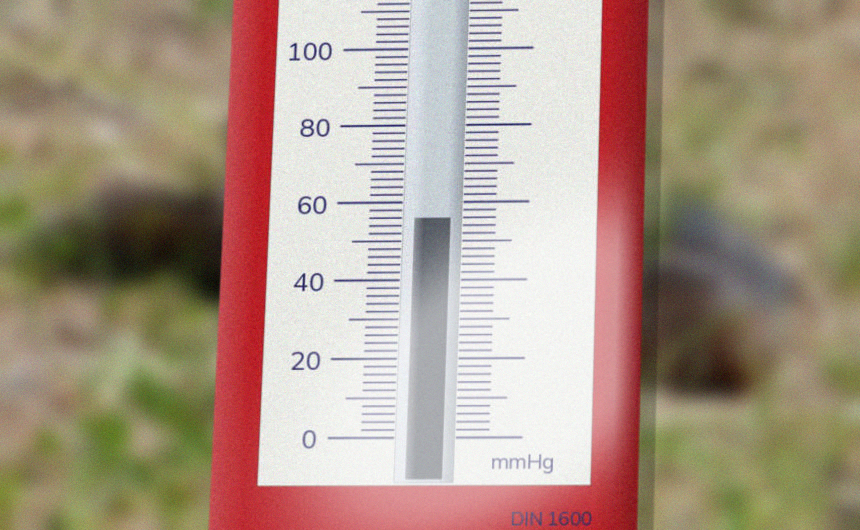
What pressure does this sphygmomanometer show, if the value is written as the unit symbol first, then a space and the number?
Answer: mmHg 56
